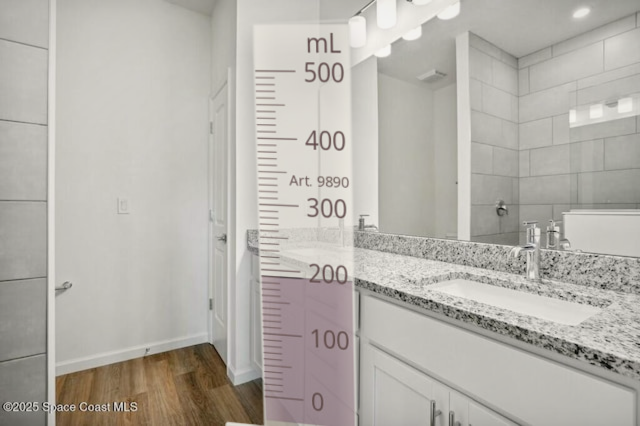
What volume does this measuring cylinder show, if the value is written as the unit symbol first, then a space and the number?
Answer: mL 190
